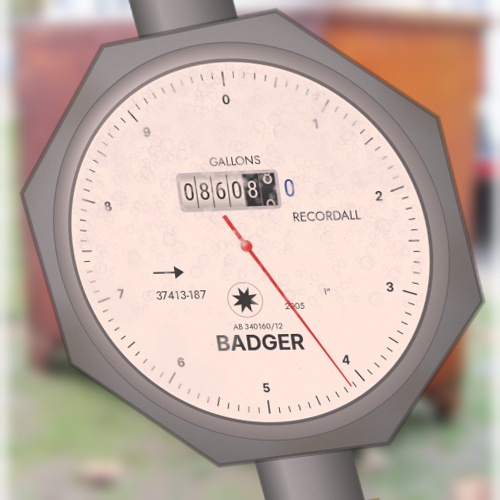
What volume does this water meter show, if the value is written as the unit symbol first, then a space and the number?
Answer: gal 860884.1
